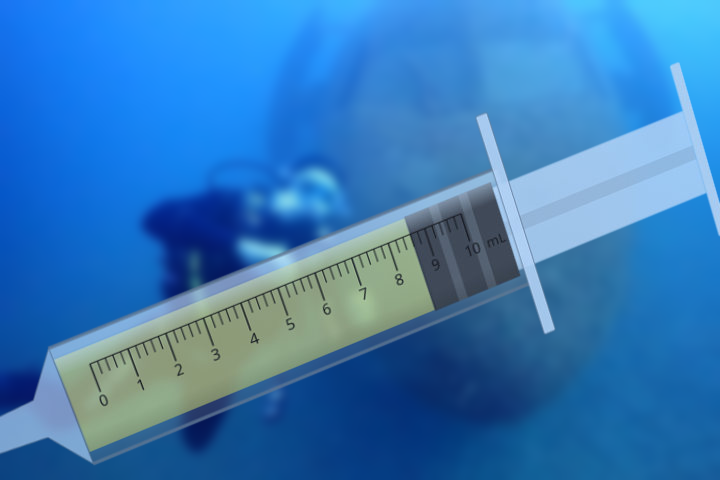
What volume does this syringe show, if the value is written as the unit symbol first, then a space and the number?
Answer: mL 8.6
